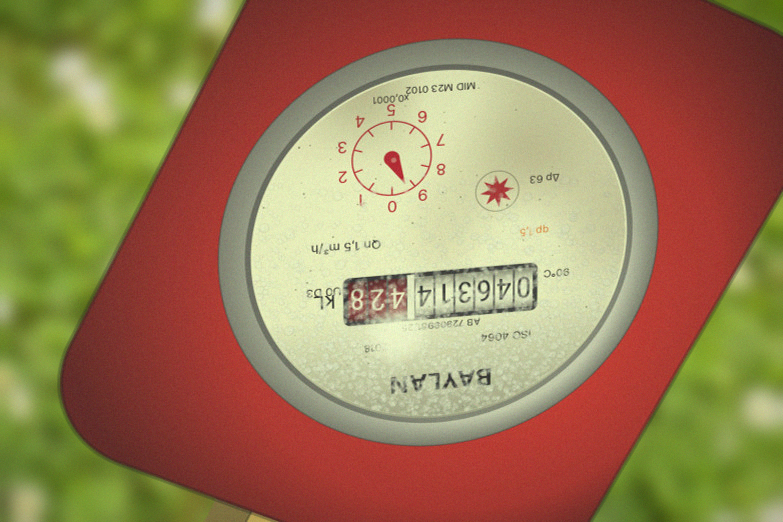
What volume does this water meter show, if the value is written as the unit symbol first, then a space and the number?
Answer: kL 46314.4279
